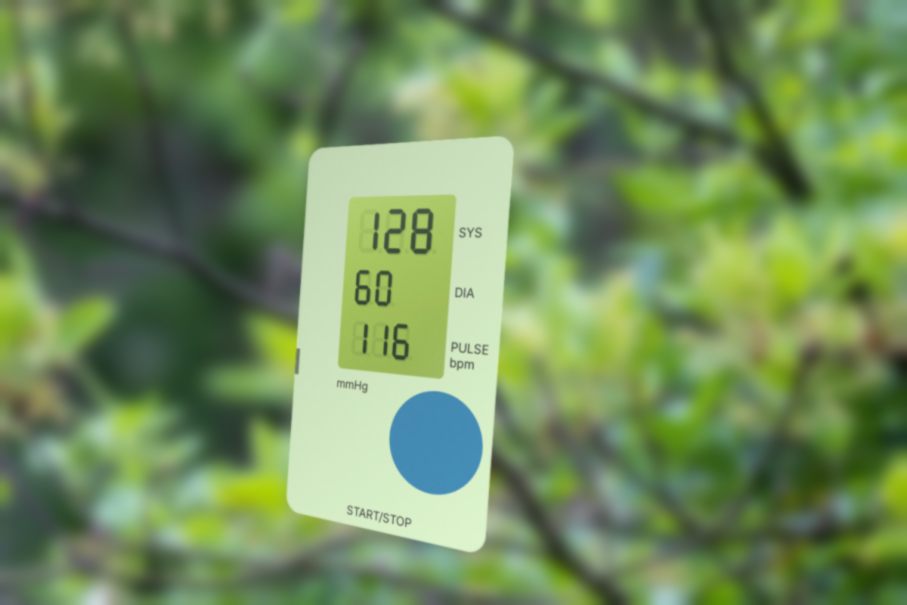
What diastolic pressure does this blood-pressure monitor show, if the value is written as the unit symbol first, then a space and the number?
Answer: mmHg 60
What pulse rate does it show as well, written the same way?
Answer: bpm 116
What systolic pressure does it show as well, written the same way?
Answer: mmHg 128
